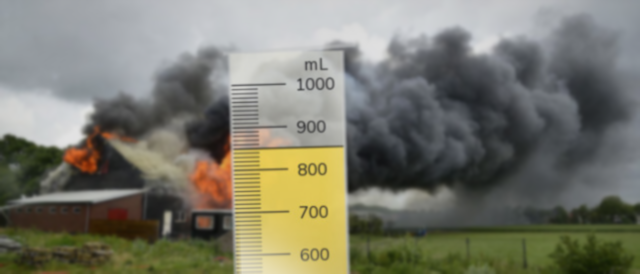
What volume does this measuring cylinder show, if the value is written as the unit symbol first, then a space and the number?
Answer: mL 850
